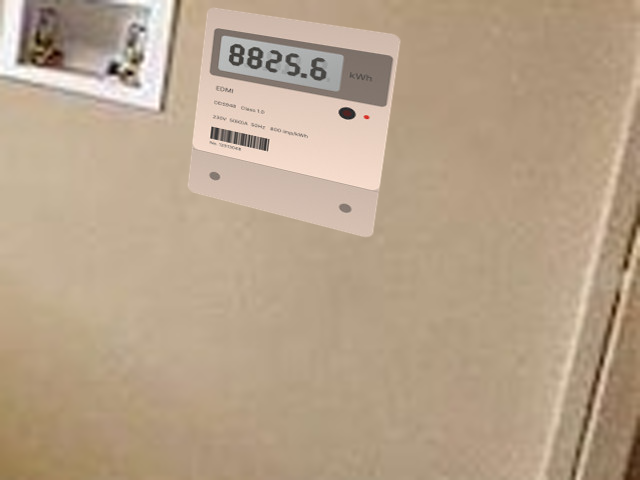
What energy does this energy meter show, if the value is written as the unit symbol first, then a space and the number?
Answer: kWh 8825.6
